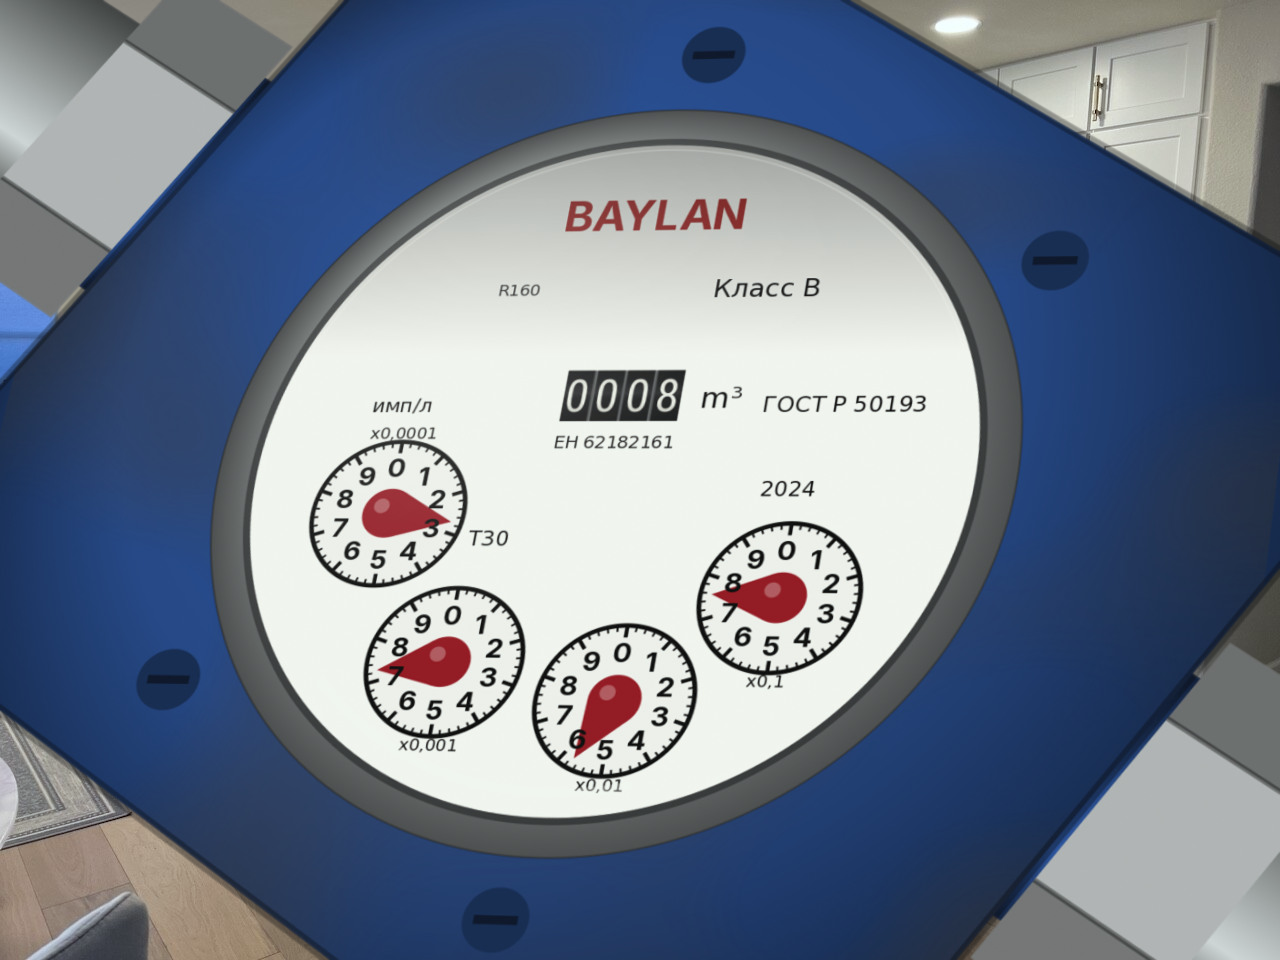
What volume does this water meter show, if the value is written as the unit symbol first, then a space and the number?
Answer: m³ 8.7572
